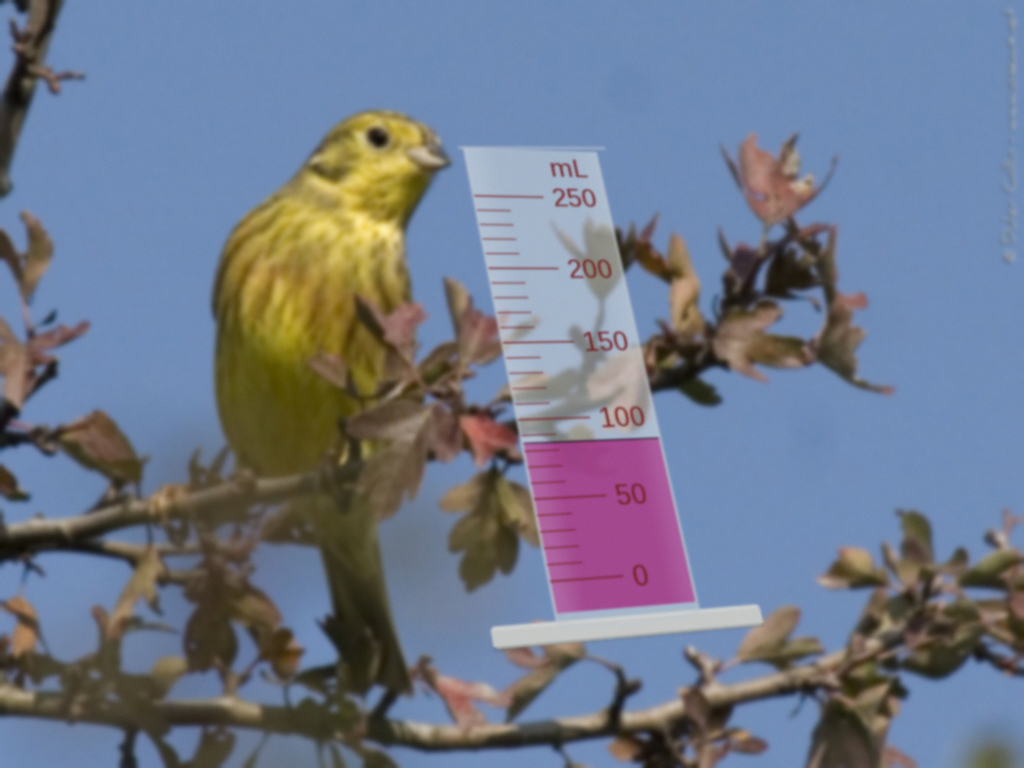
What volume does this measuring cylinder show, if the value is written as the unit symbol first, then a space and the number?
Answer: mL 85
